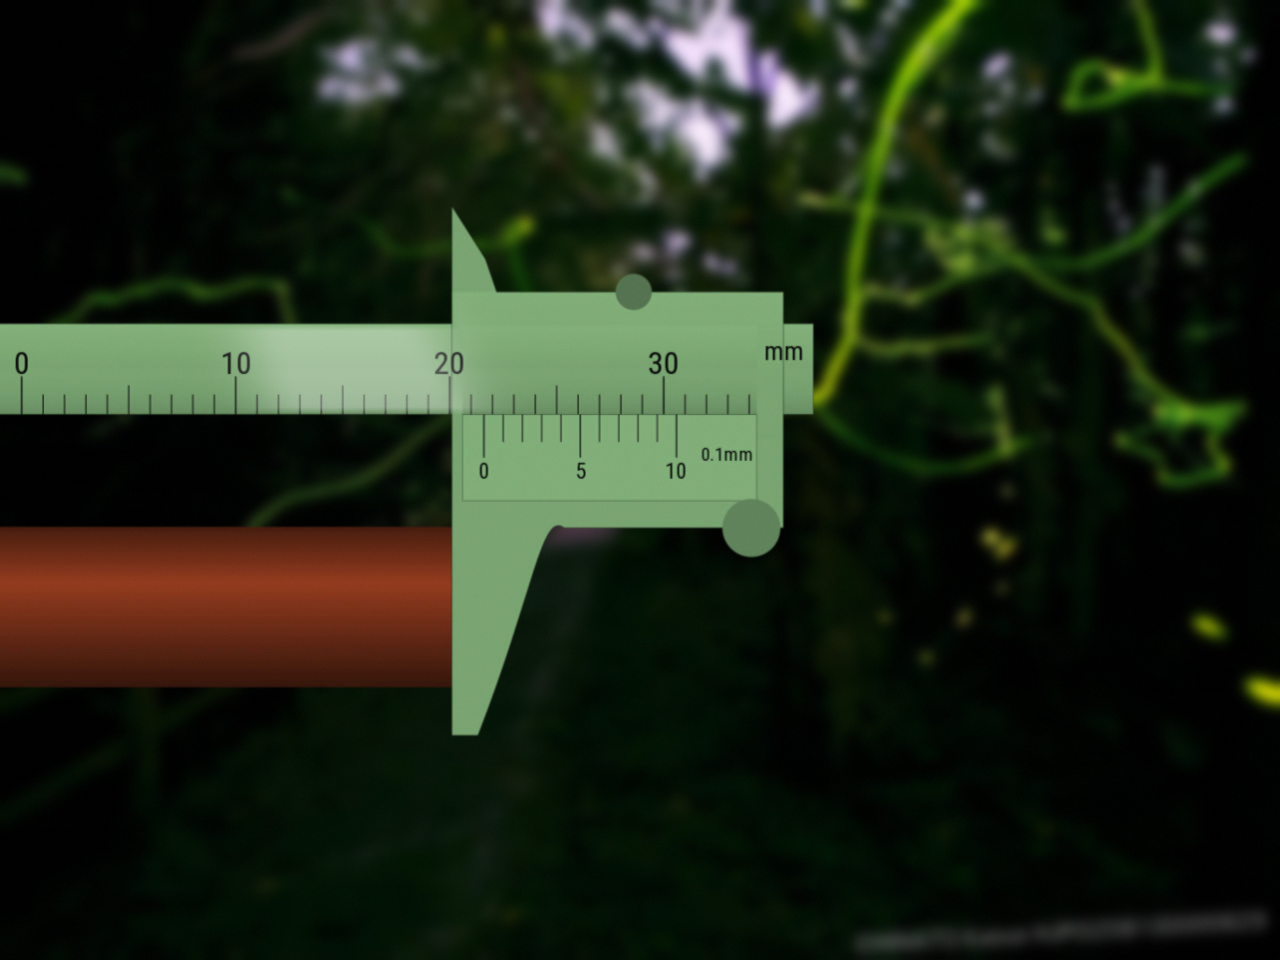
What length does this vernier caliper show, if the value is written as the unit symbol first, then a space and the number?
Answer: mm 21.6
